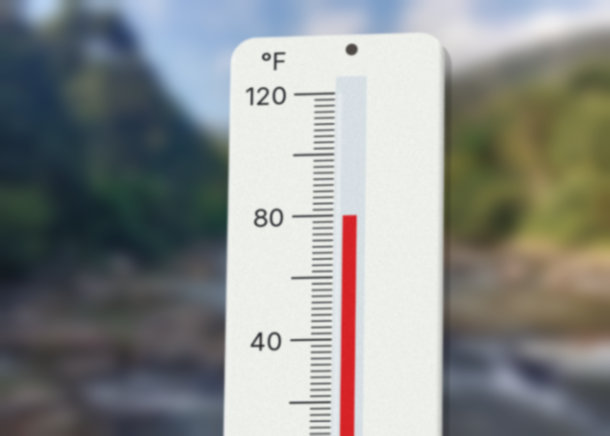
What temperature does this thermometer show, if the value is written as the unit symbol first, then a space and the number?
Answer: °F 80
